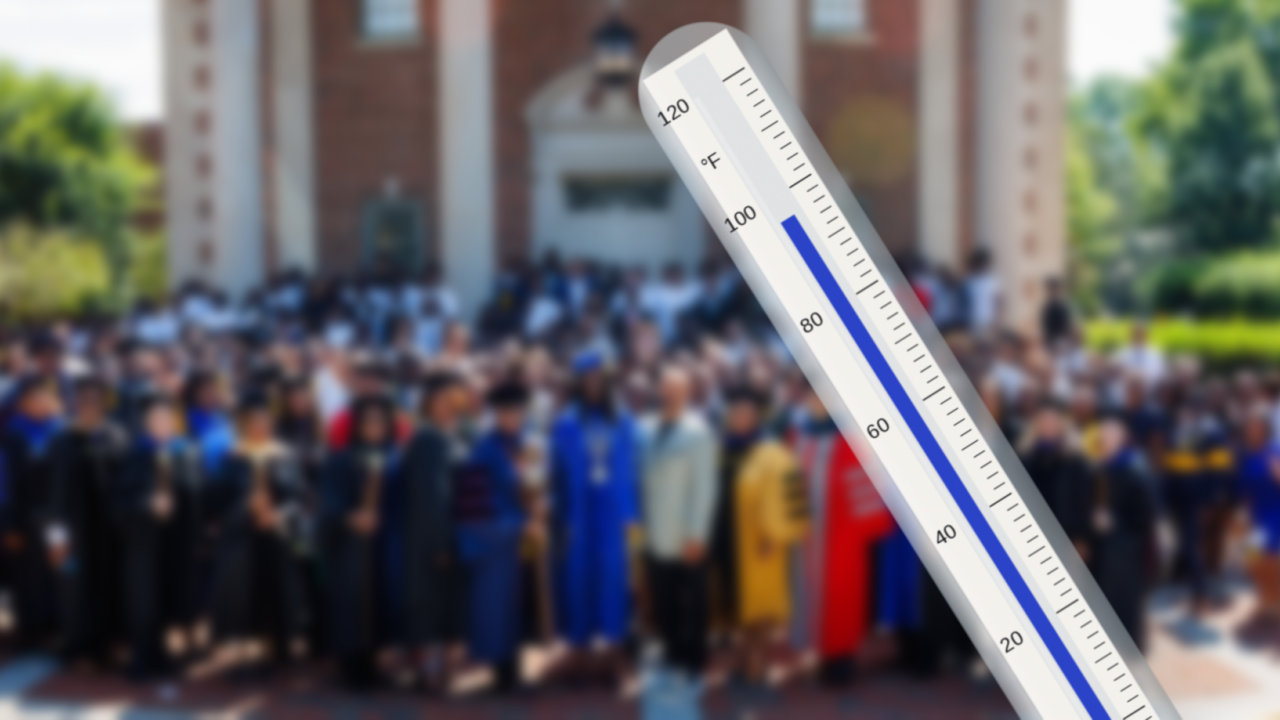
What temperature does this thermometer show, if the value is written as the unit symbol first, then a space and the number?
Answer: °F 96
